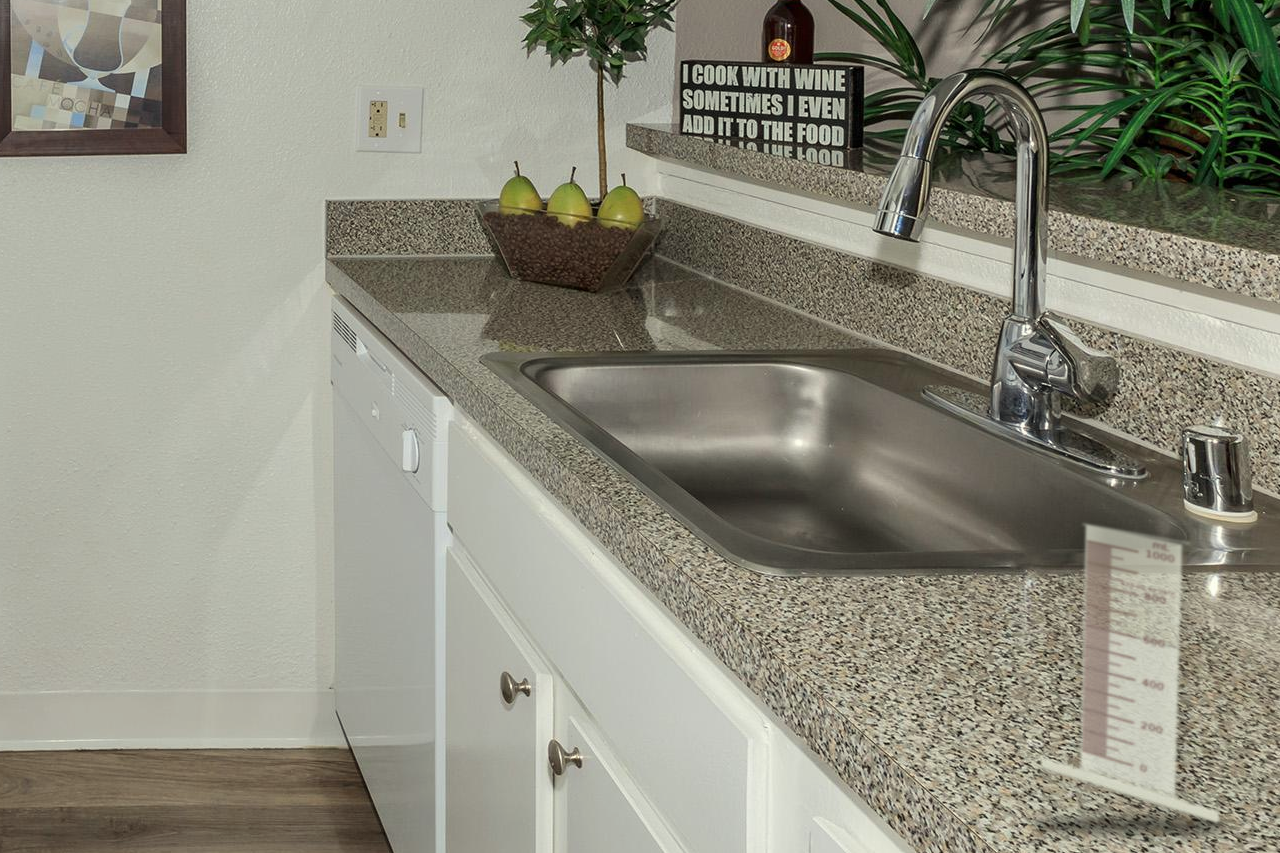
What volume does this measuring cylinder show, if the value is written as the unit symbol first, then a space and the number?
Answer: mL 600
